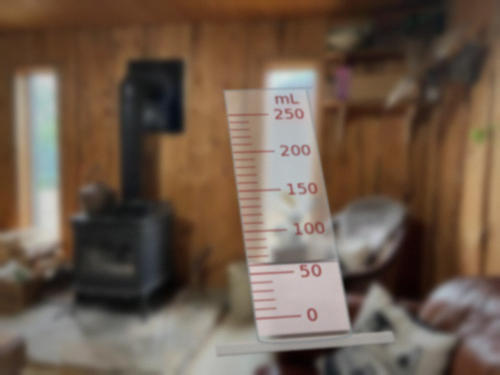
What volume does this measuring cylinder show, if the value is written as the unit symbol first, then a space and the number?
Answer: mL 60
